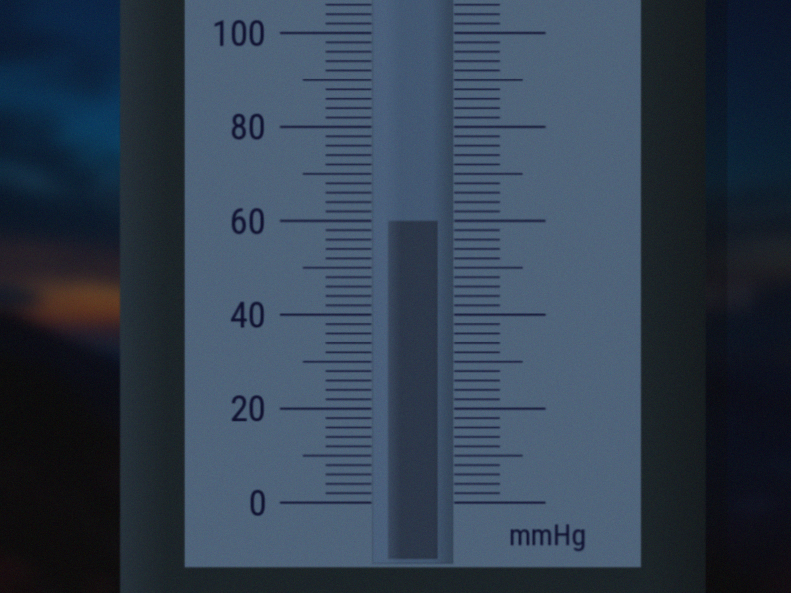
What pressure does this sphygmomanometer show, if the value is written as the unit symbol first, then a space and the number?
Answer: mmHg 60
